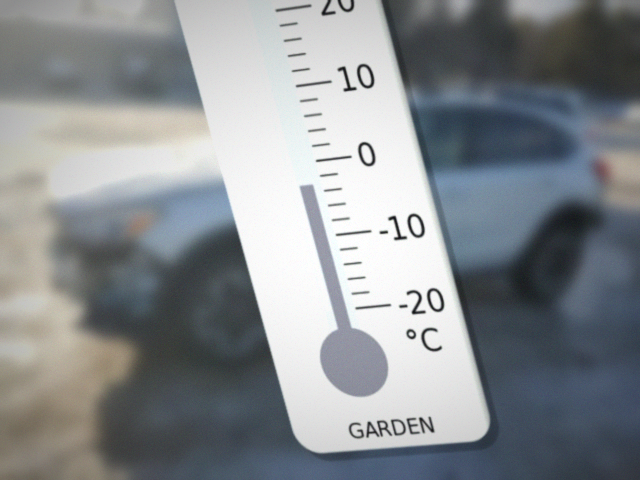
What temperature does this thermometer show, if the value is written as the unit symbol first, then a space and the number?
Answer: °C -3
